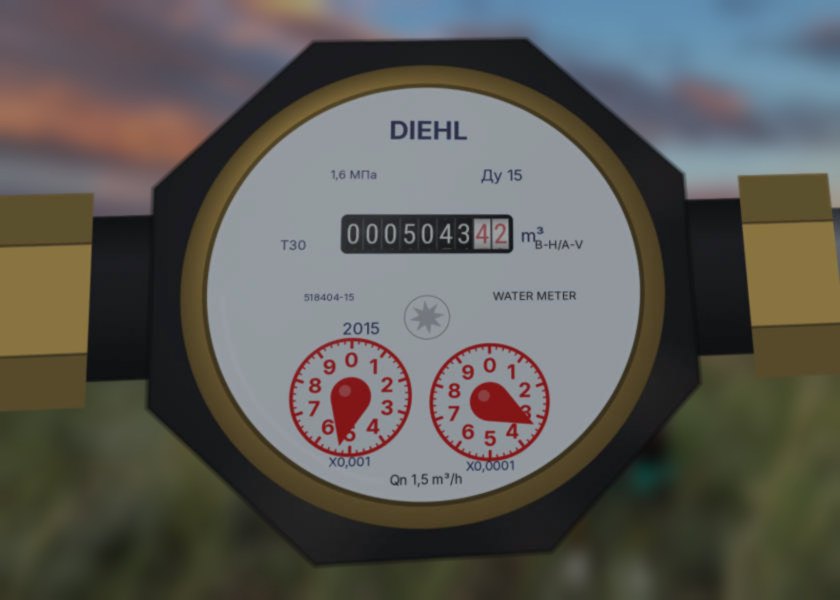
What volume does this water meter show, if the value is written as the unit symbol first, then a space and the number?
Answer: m³ 5043.4253
